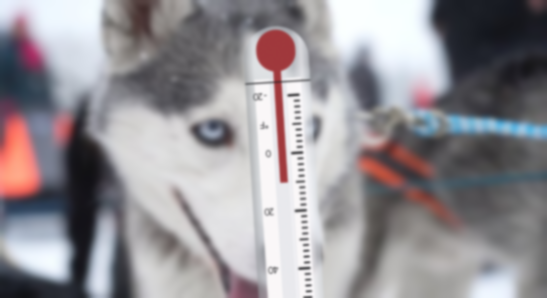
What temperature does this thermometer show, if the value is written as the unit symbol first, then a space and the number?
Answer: °F 10
